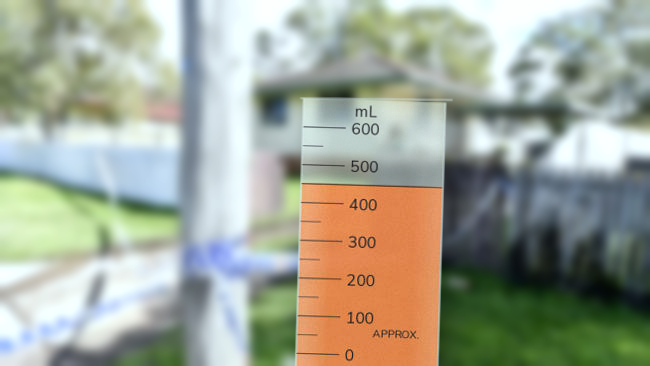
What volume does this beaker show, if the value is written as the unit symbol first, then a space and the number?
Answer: mL 450
